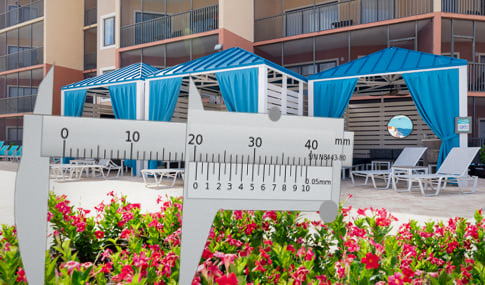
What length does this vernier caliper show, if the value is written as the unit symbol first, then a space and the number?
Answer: mm 20.4
